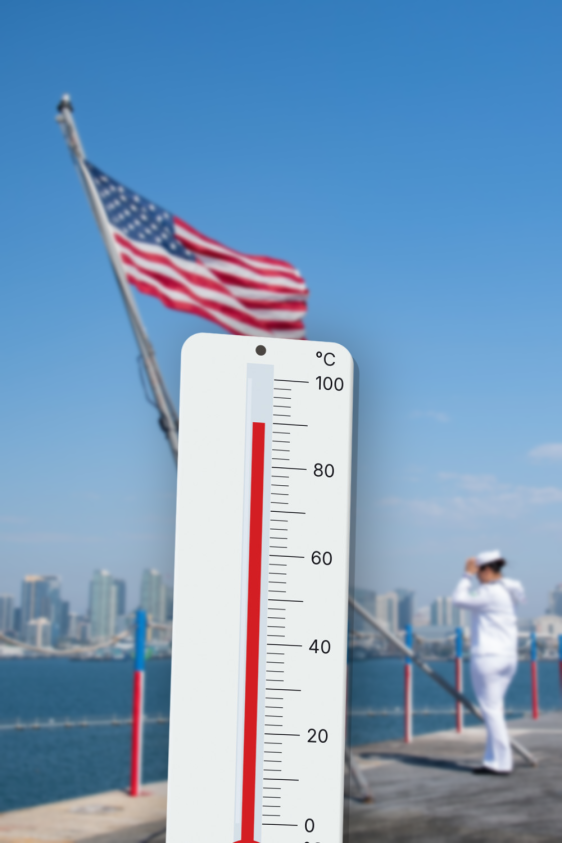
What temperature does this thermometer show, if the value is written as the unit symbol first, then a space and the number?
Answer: °C 90
